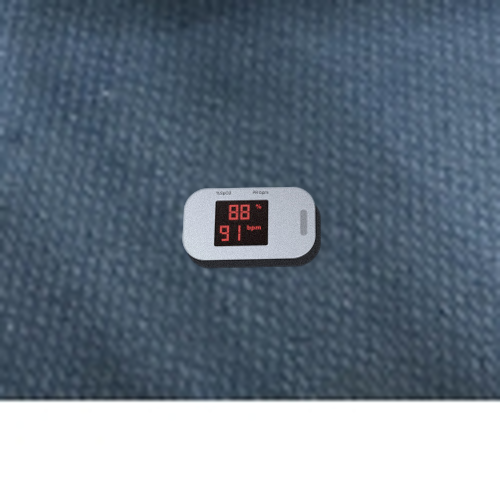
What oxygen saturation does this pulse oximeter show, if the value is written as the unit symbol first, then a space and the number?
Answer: % 88
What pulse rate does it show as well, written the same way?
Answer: bpm 91
